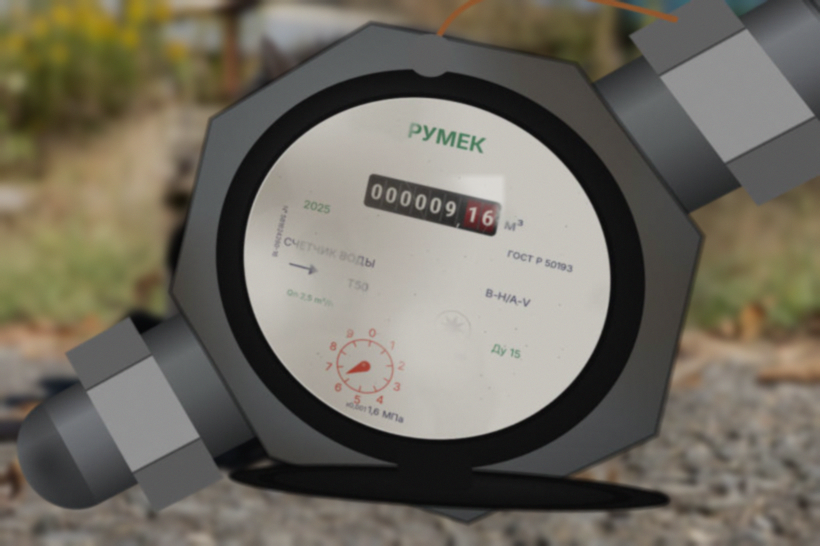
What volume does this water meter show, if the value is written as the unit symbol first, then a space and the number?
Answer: m³ 9.166
